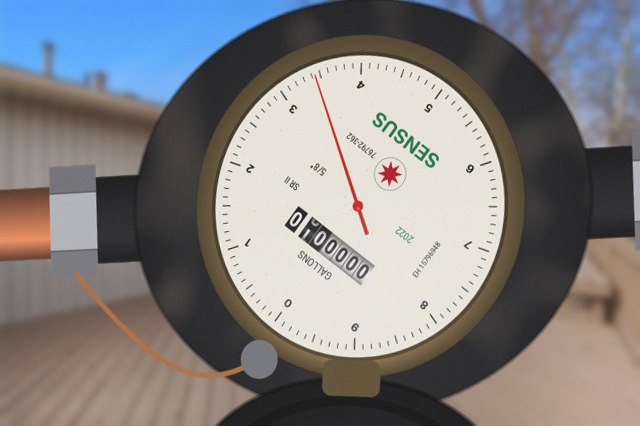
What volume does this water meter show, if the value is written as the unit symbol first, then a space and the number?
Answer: gal 13.4
